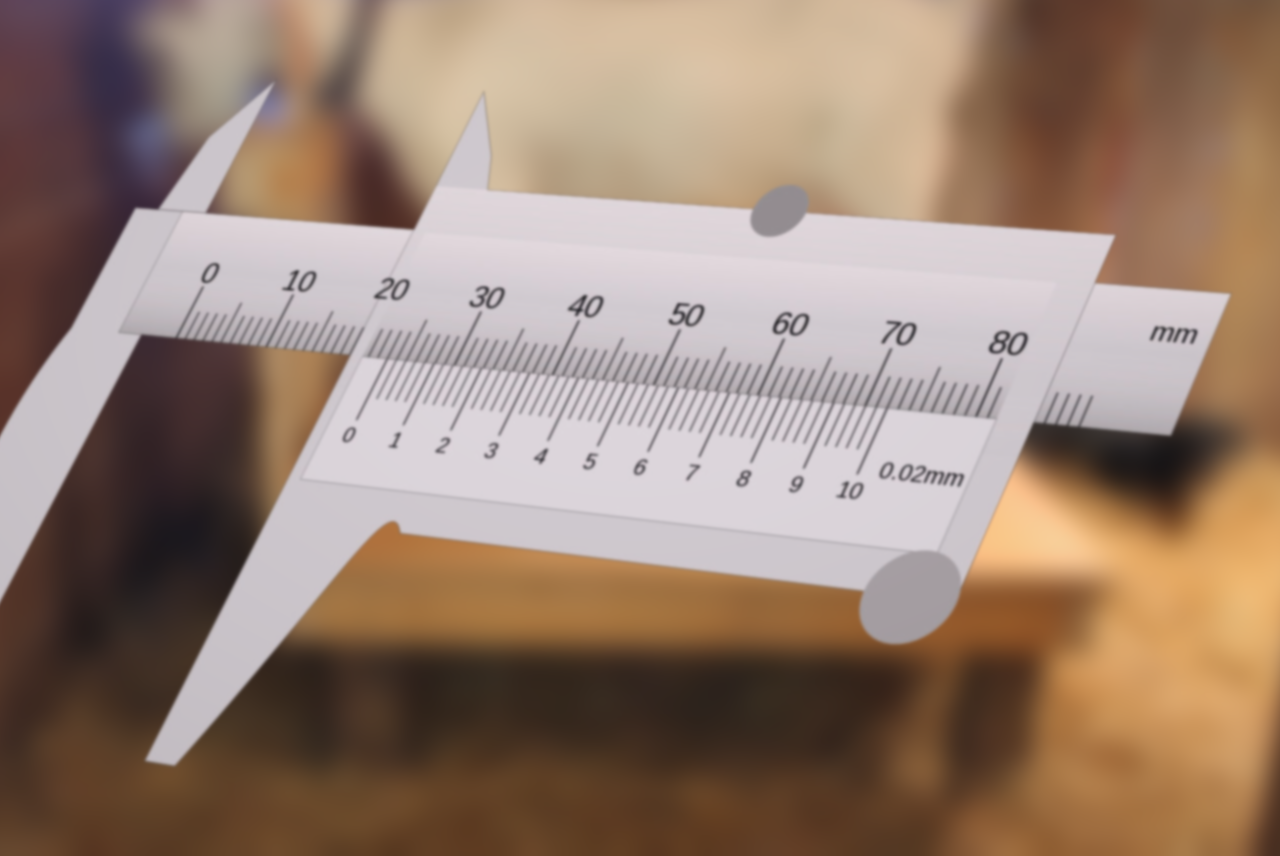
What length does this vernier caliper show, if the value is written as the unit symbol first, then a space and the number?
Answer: mm 23.0
